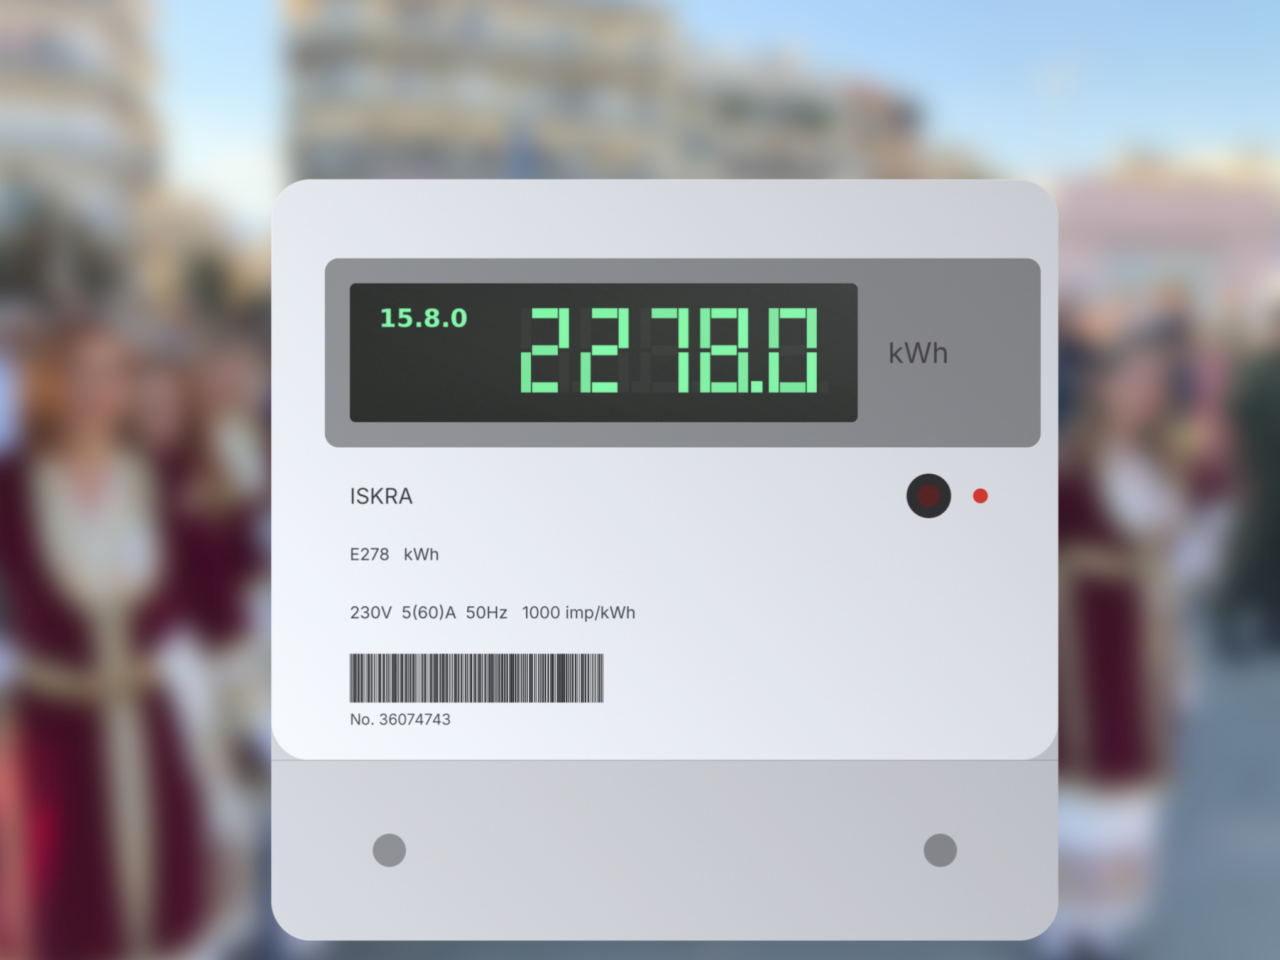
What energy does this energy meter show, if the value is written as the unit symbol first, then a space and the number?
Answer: kWh 2278.0
